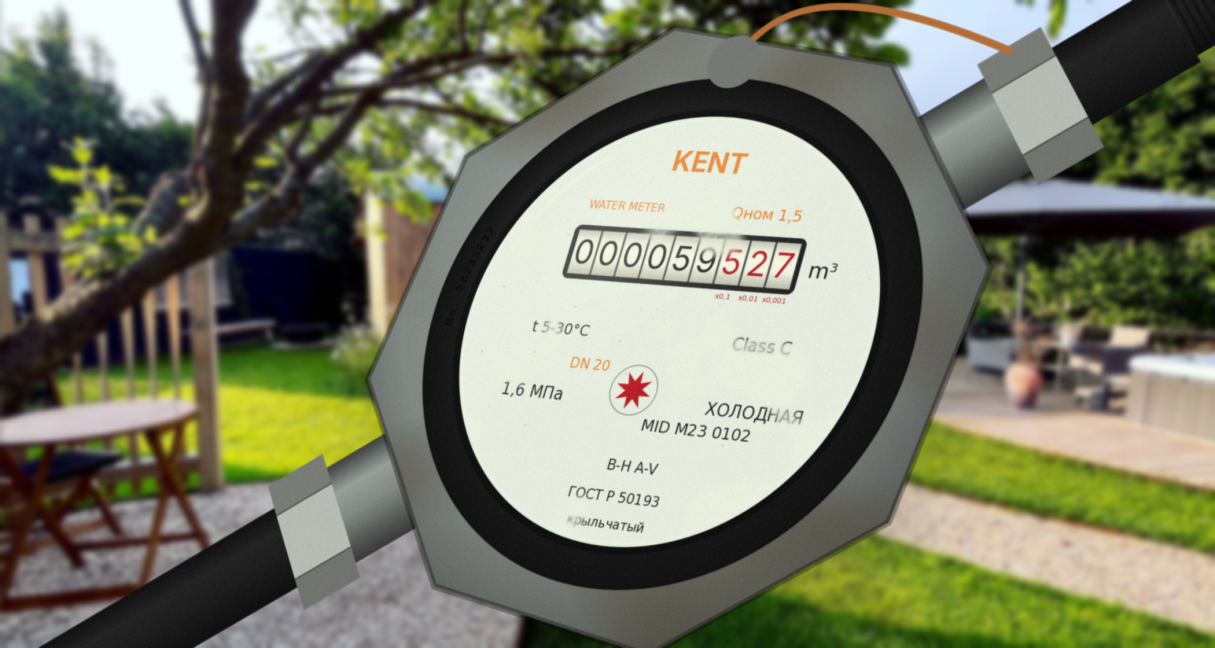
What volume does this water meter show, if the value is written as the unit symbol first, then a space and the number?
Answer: m³ 59.527
